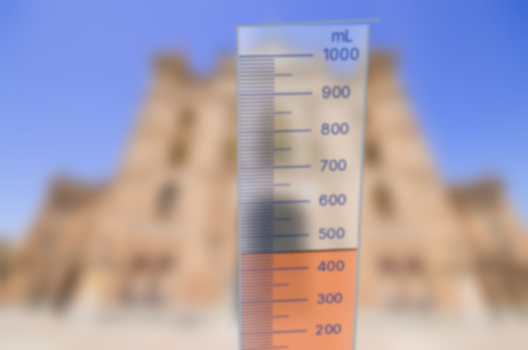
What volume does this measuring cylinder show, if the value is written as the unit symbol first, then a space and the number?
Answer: mL 450
